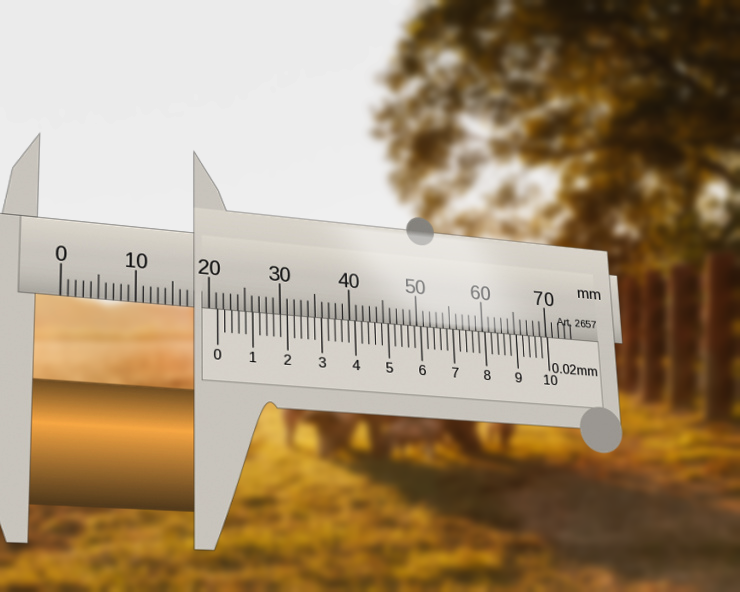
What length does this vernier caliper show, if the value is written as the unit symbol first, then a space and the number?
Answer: mm 21.2
